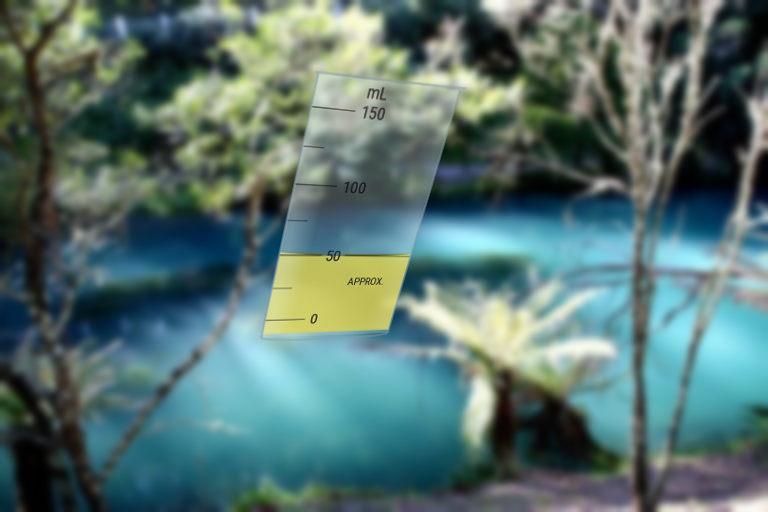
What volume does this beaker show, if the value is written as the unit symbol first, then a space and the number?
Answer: mL 50
